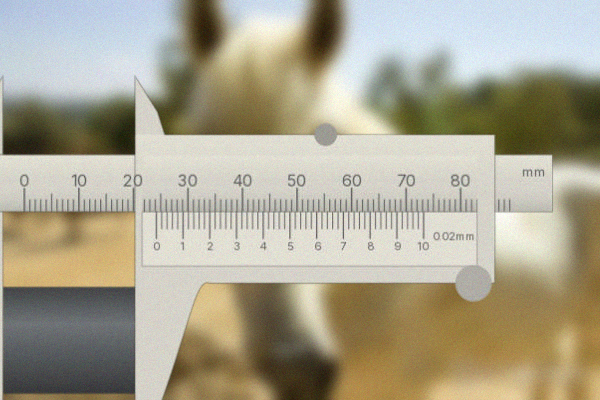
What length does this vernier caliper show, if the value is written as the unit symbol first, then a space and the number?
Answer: mm 24.2
